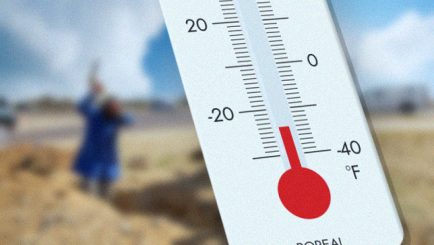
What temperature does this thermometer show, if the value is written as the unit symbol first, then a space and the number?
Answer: °F -28
